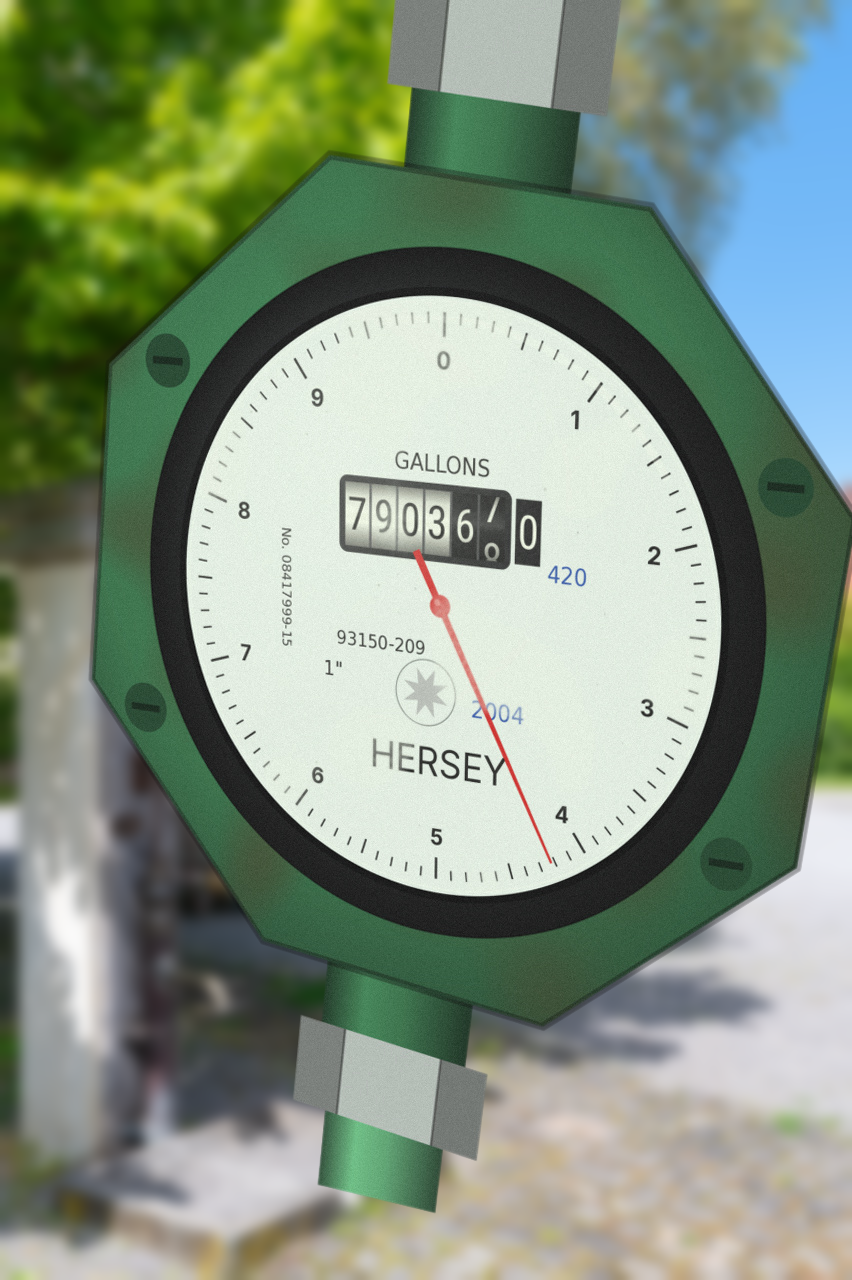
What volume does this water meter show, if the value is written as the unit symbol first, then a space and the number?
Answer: gal 7903674.2
